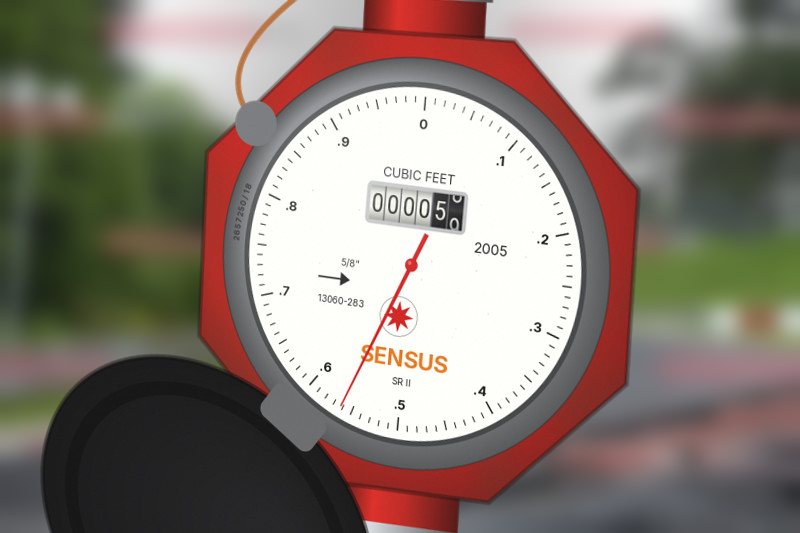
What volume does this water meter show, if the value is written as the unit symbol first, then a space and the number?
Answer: ft³ 58.56
